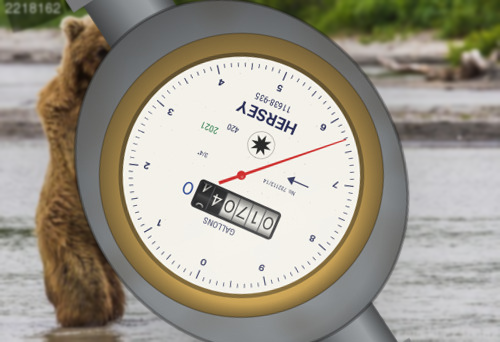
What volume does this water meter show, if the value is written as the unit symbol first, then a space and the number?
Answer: gal 170436.3
